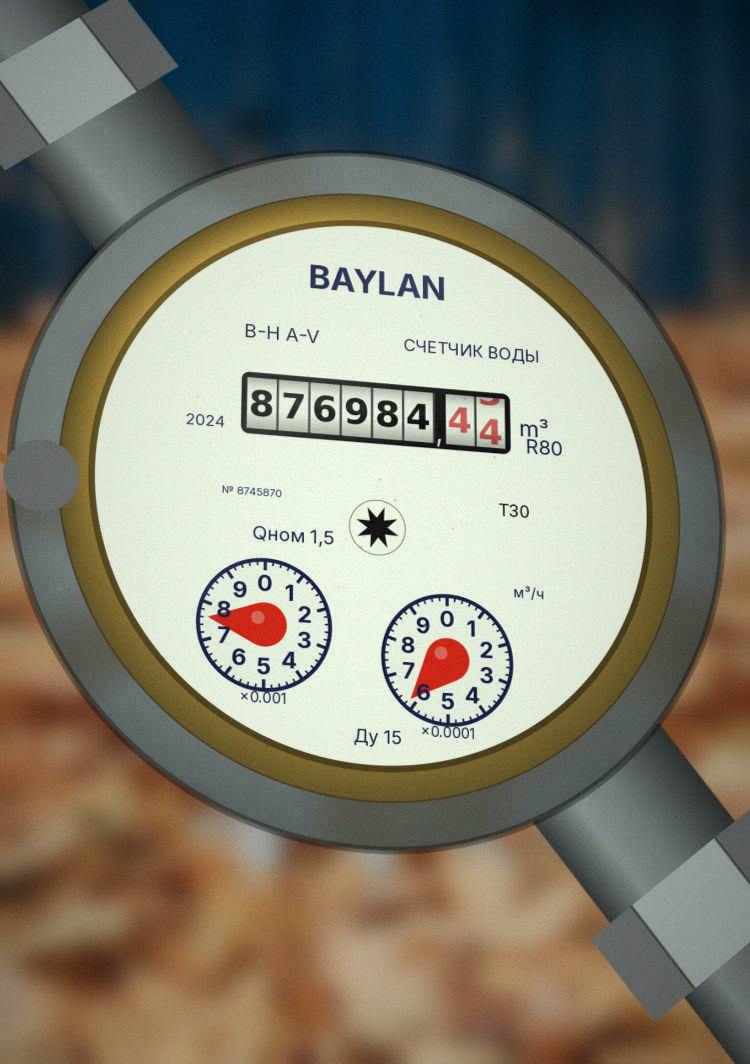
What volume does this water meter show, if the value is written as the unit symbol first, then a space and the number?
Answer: m³ 876984.4376
